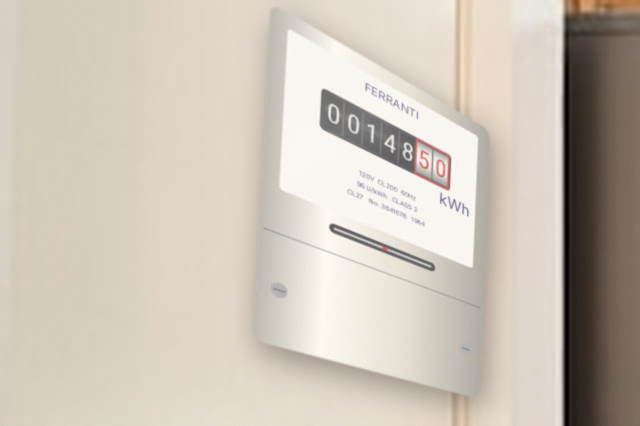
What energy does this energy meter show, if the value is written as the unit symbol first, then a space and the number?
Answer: kWh 148.50
